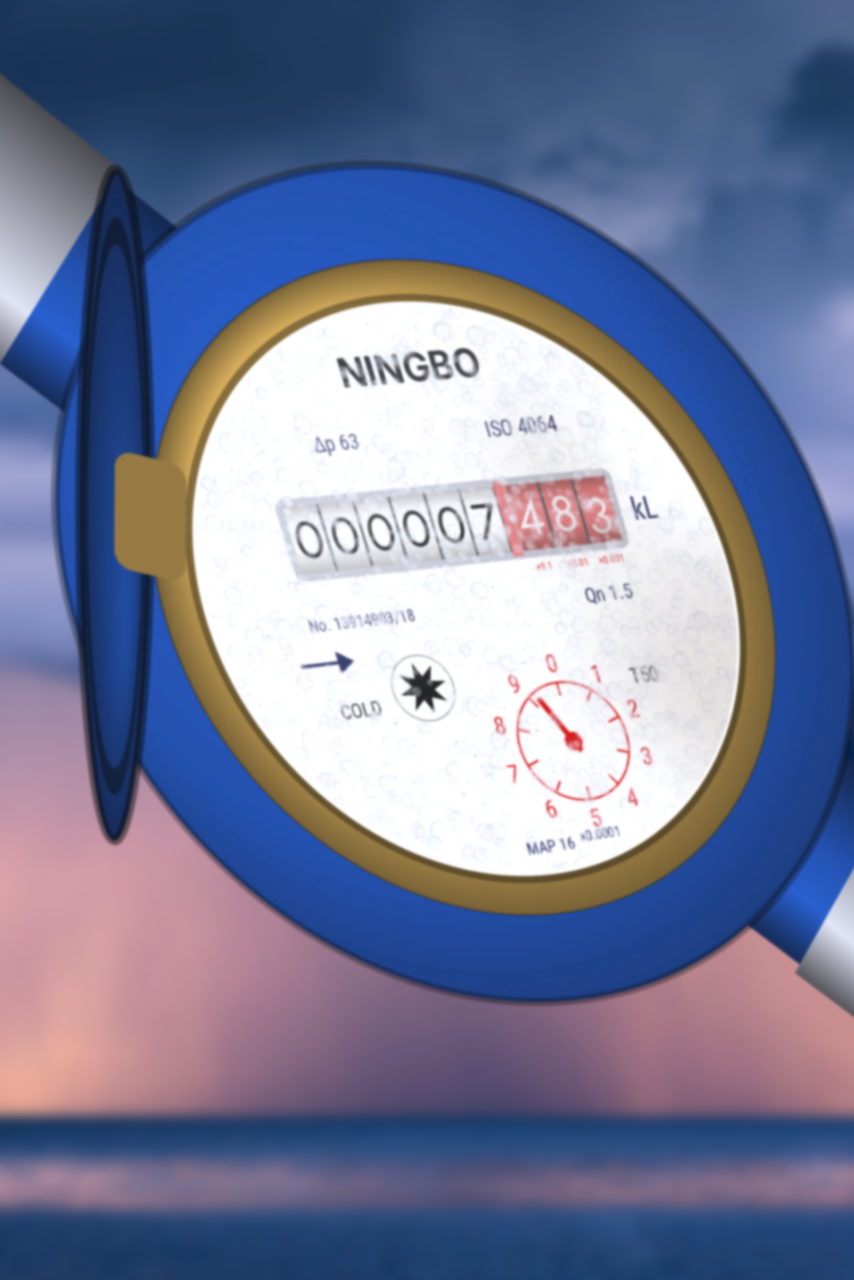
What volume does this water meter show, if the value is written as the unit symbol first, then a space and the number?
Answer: kL 7.4829
